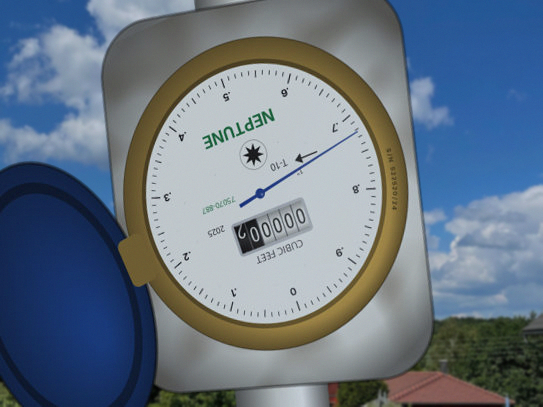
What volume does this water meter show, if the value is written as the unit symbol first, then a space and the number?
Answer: ft³ 1.72
